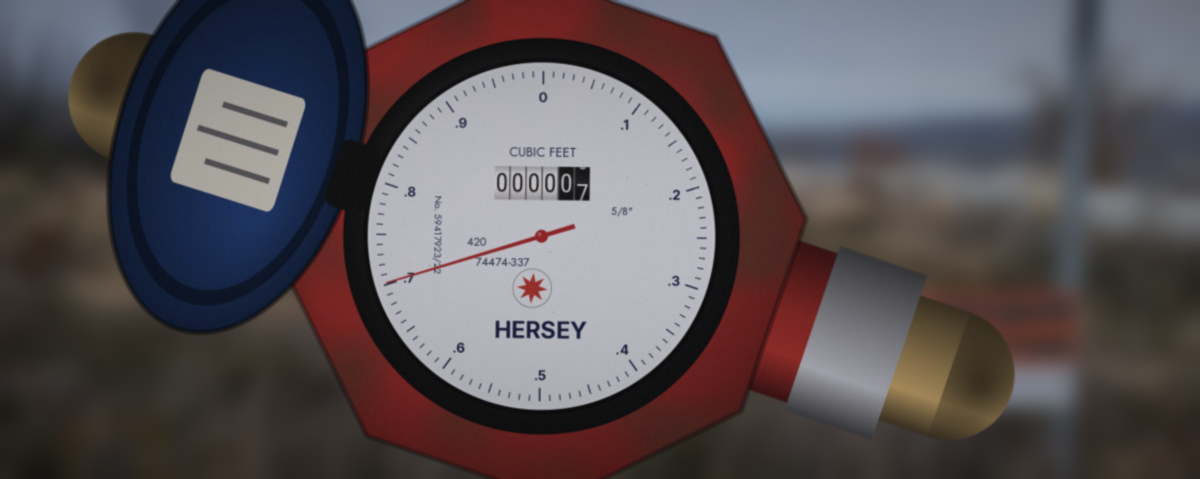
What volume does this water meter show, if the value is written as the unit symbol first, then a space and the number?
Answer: ft³ 6.70
